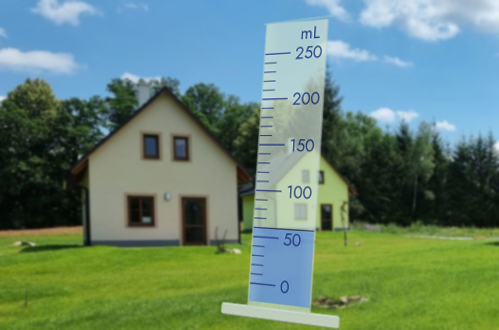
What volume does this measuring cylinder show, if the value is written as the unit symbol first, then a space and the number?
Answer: mL 60
